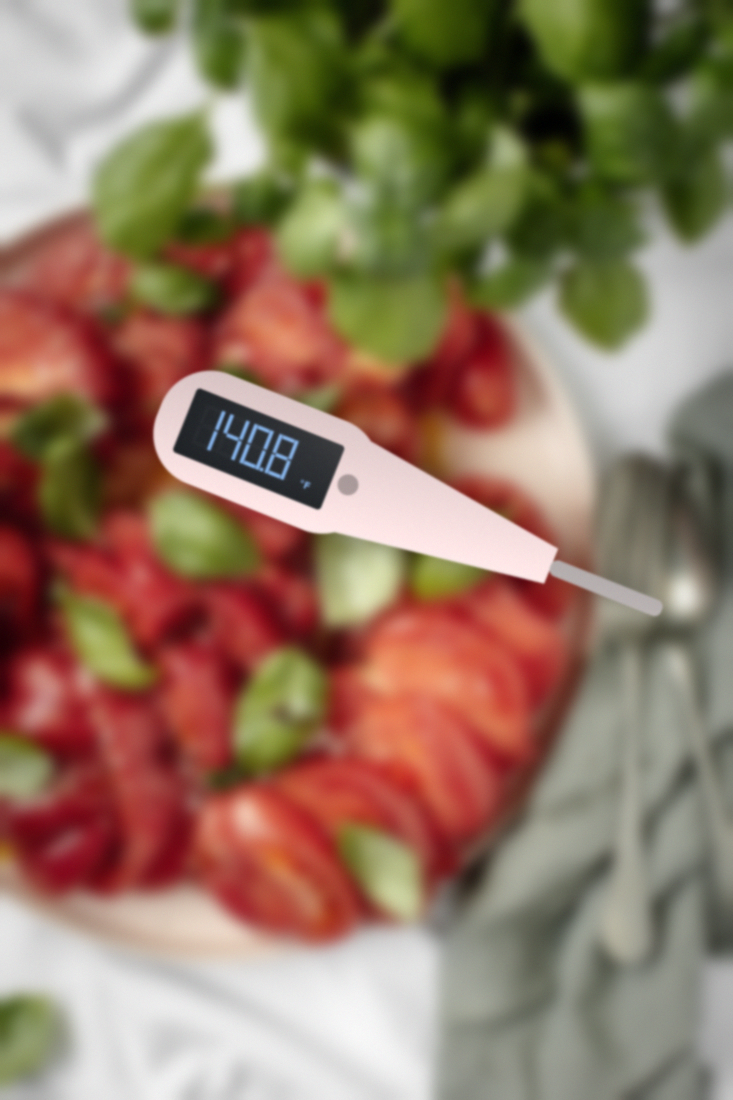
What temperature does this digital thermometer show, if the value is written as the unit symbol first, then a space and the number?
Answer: °F 140.8
